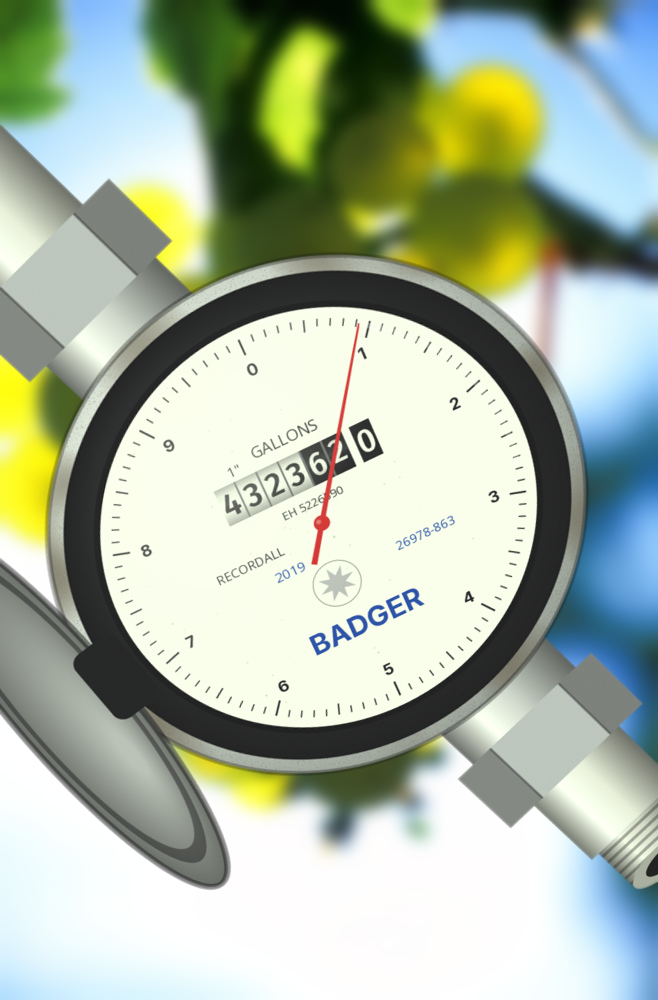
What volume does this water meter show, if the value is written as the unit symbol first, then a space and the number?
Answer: gal 4323620.9
